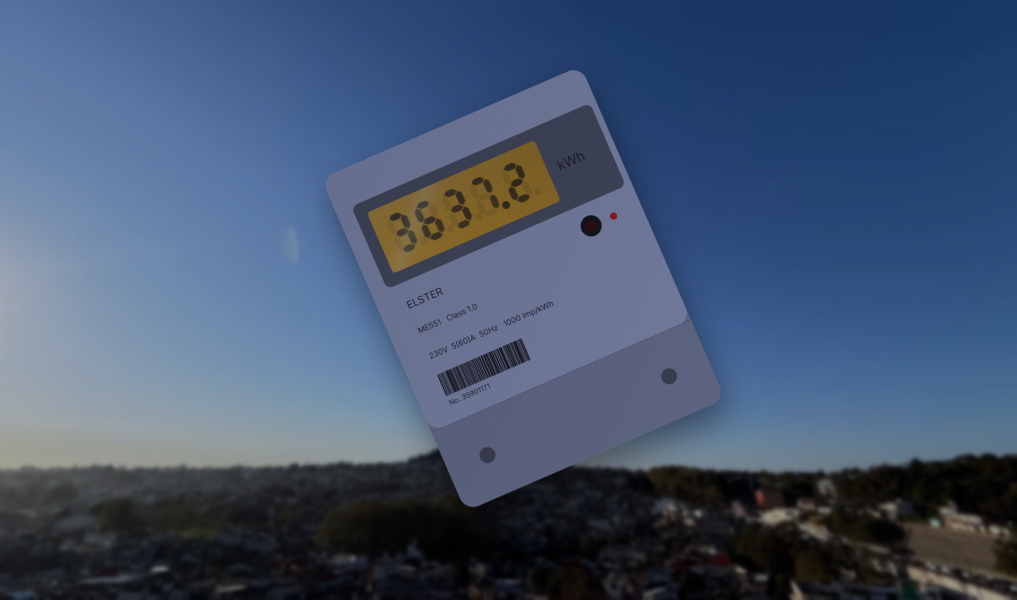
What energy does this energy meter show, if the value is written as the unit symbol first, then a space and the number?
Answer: kWh 3637.2
